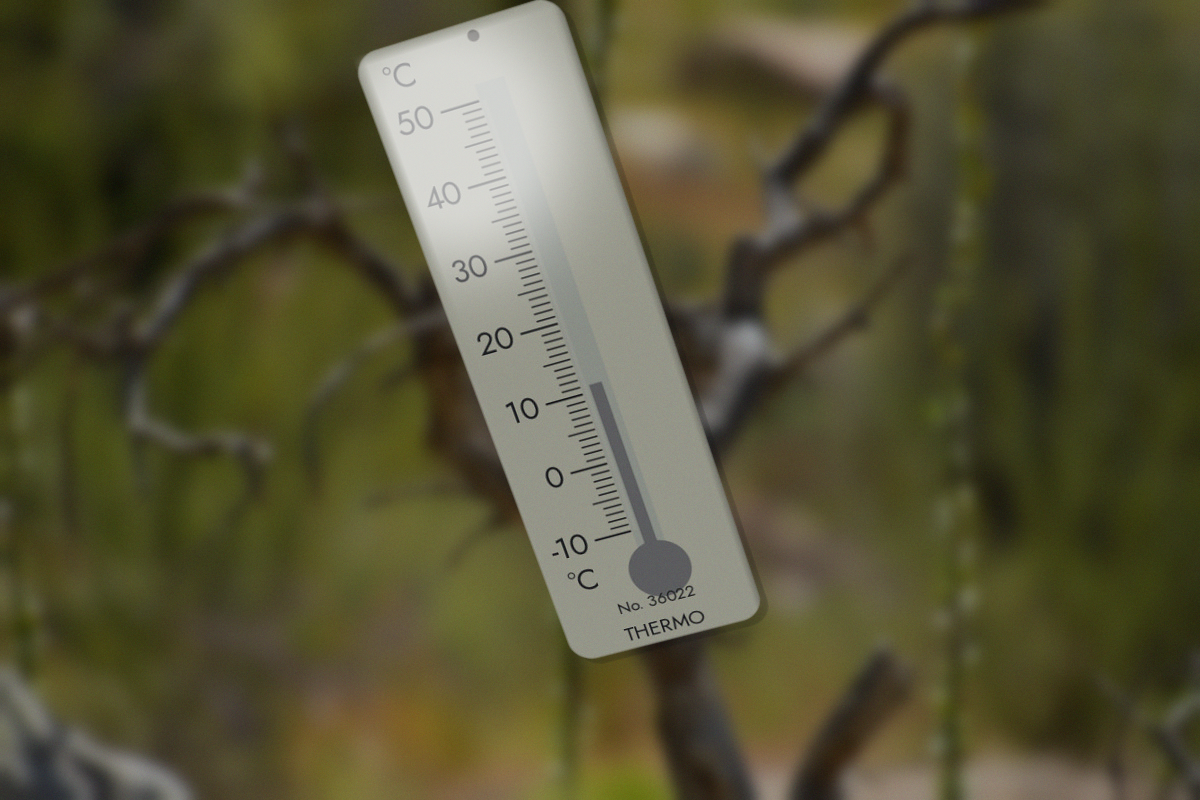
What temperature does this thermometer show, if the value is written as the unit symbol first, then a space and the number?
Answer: °C 11
